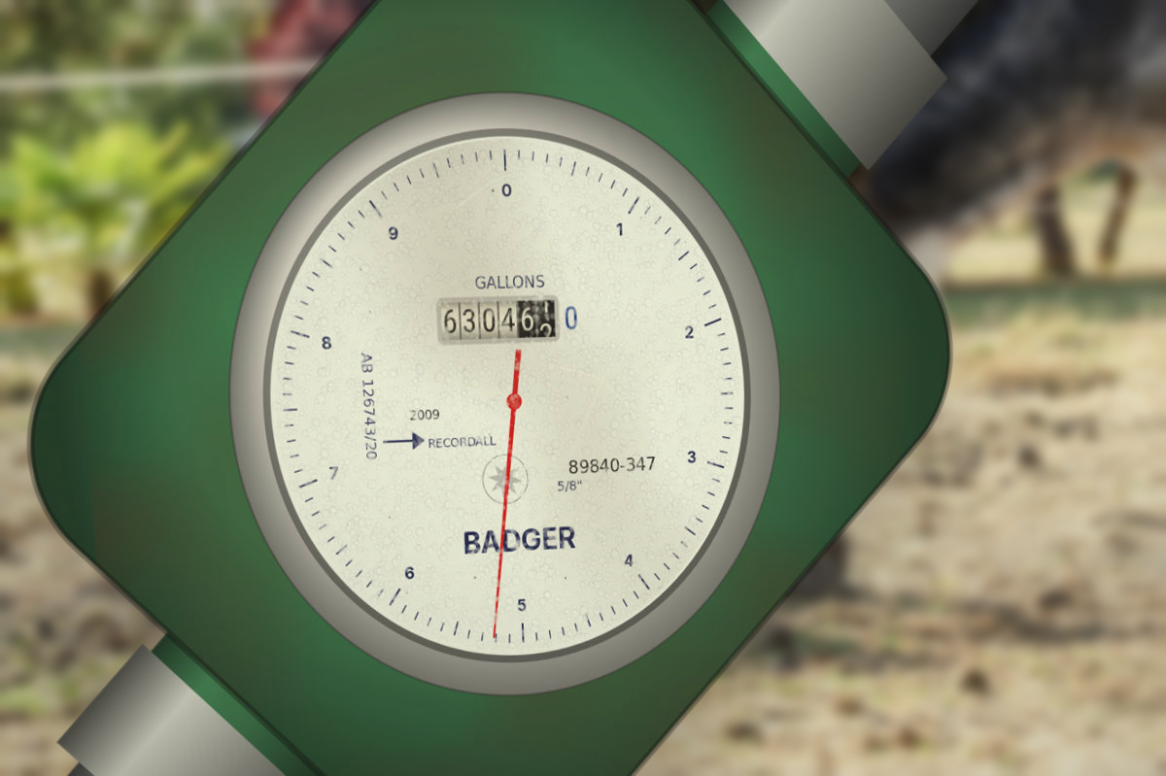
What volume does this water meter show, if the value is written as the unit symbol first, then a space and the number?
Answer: gal 6304615.2
